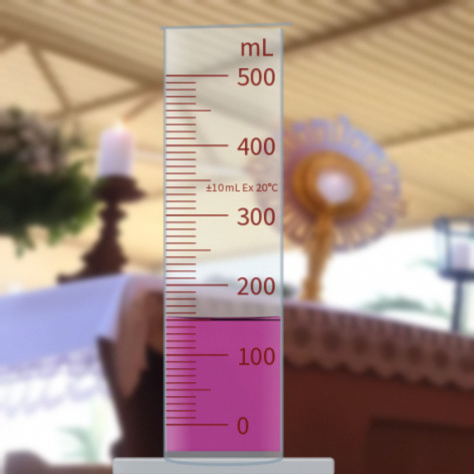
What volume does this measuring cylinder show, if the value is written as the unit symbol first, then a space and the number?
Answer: mL 150
